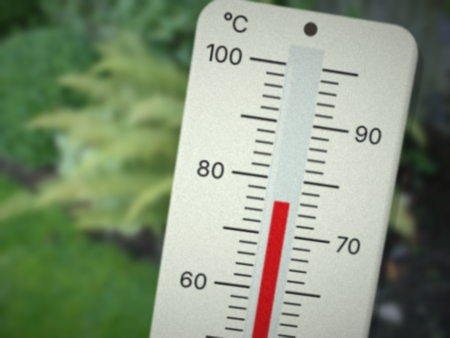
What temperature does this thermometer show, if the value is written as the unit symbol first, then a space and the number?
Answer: °C 76
